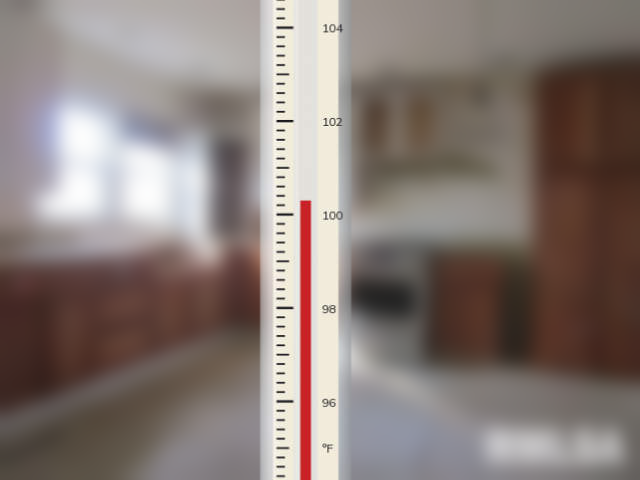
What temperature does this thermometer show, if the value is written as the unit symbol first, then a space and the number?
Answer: °F 100.3
